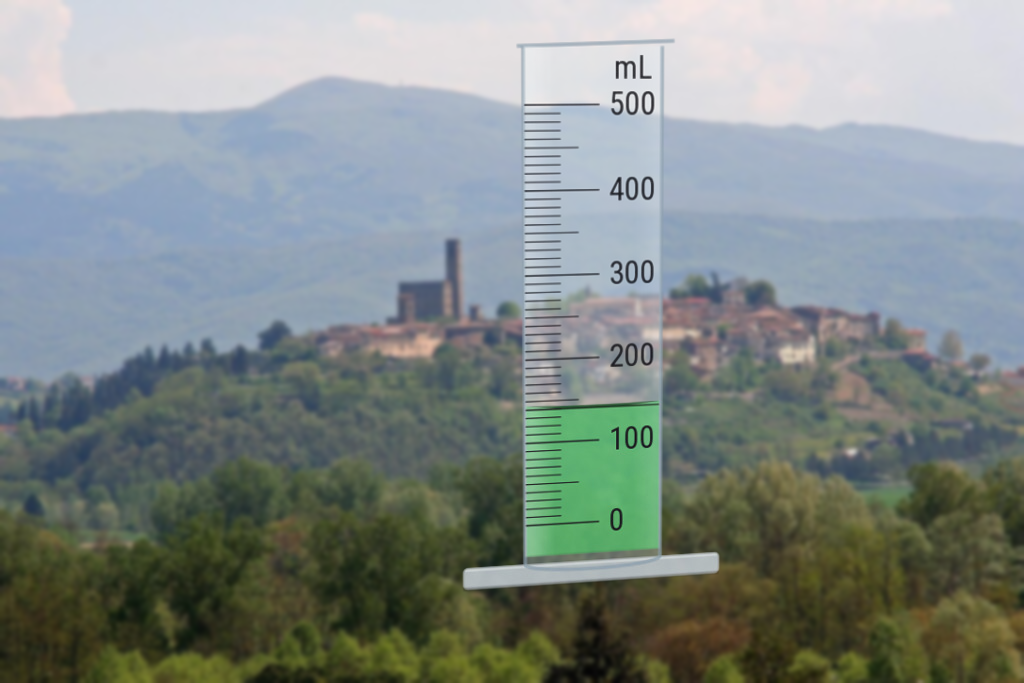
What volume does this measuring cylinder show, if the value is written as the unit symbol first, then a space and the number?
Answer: mL 140
